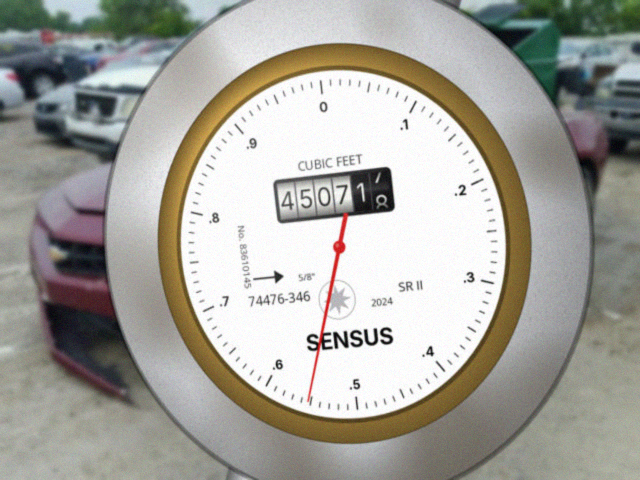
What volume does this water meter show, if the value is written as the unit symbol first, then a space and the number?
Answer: ft³ 450717.55
